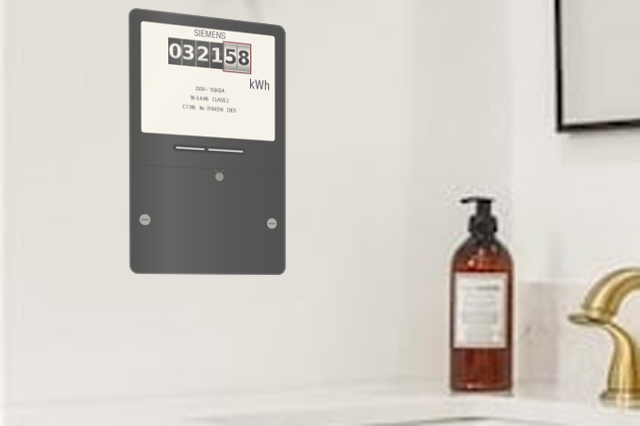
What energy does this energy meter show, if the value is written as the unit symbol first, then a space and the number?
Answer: kWh 321.58
